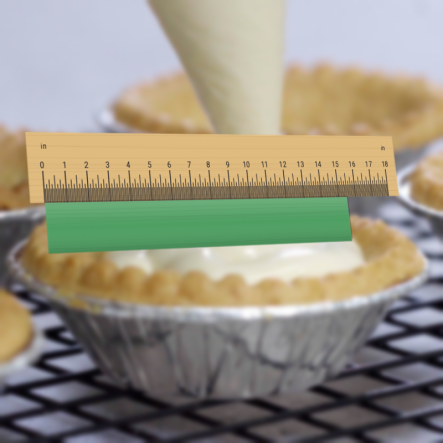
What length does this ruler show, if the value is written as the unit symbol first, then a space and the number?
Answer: in 15.5
